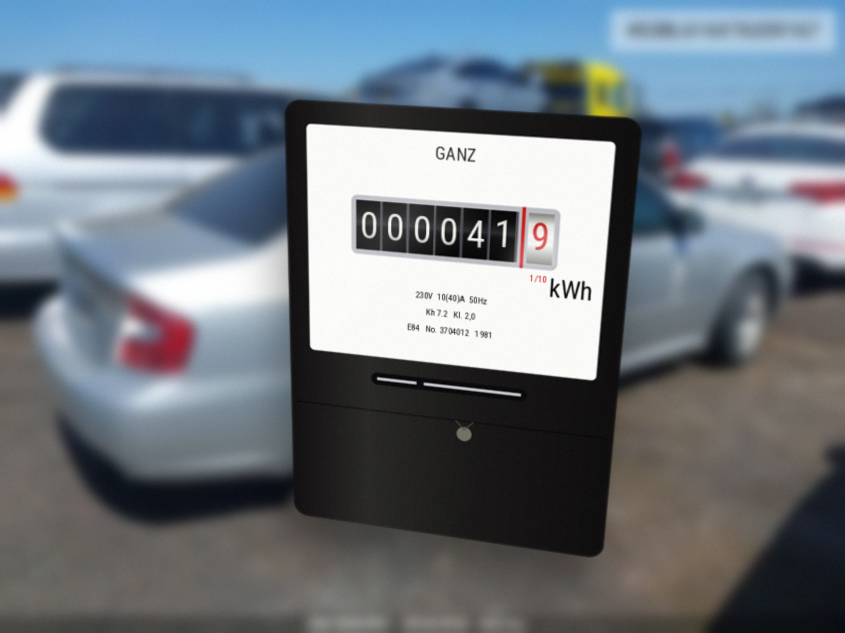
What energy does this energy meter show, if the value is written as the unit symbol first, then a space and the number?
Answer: kWh 41.9
